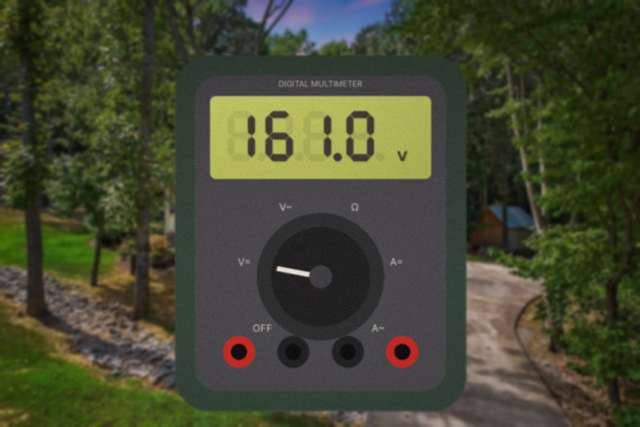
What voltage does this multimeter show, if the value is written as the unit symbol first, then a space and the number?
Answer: V 161.0
